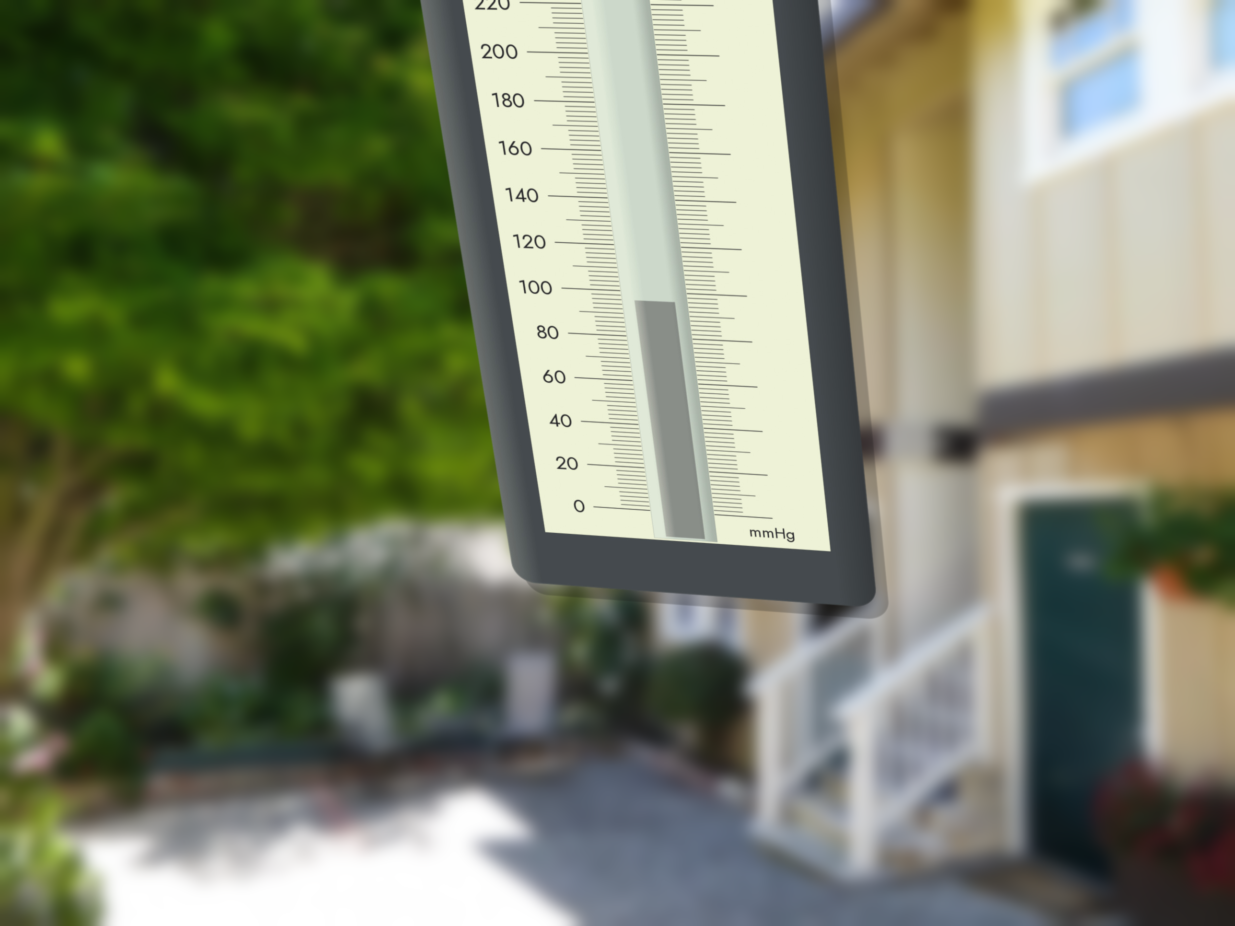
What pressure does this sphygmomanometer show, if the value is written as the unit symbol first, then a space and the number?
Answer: mmHg 96
